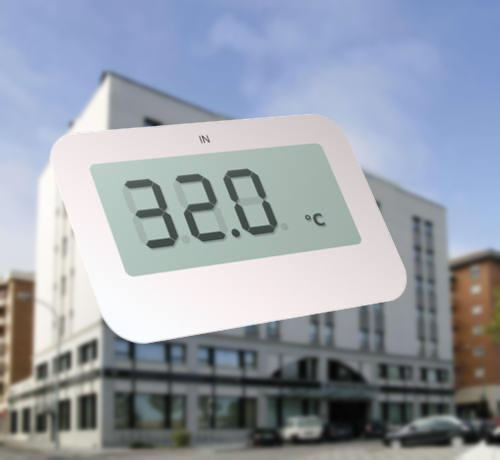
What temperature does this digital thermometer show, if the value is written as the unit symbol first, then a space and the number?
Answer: °C 32.0
